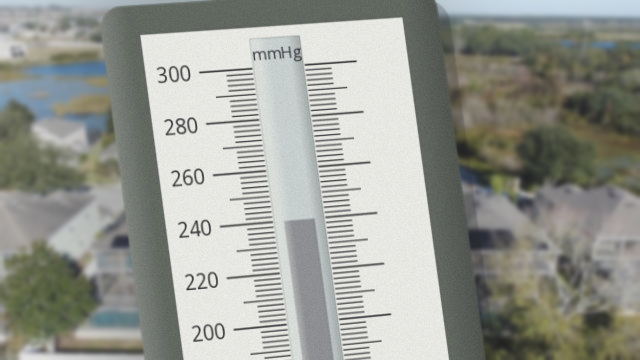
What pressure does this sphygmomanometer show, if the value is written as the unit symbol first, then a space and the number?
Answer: mmHg 240
